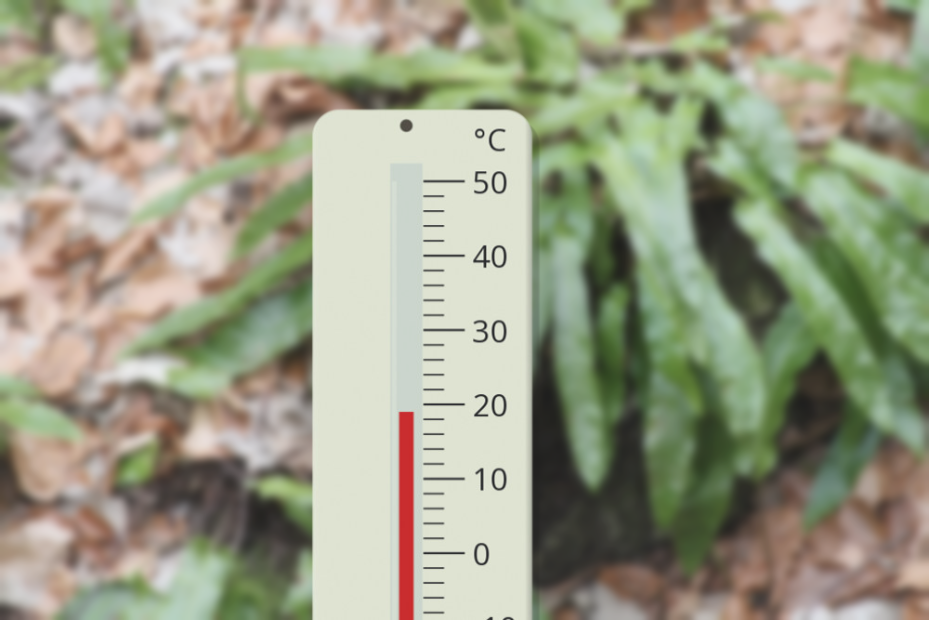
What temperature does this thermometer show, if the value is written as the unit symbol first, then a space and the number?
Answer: °C 19
